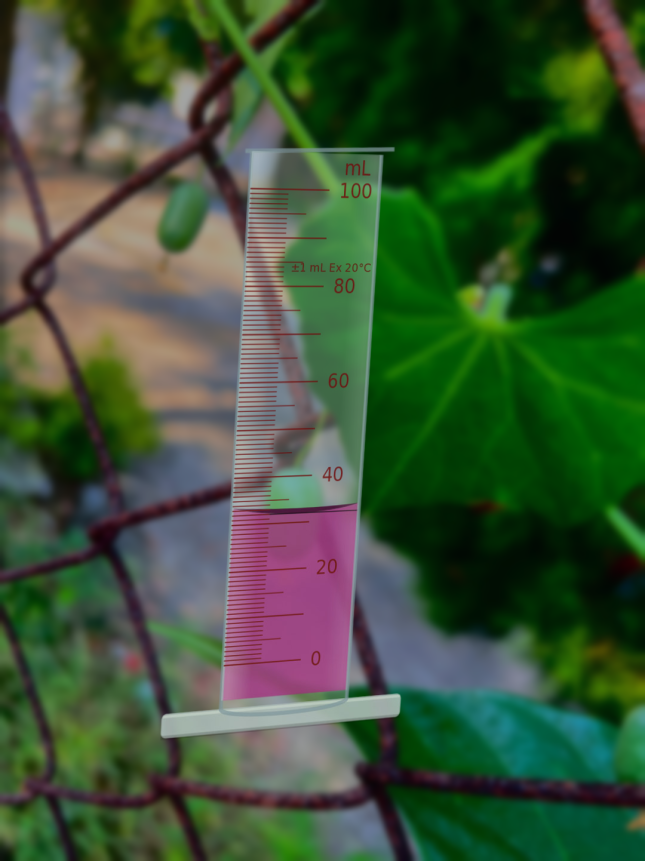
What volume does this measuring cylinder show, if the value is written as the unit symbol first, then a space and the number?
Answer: mL 32
